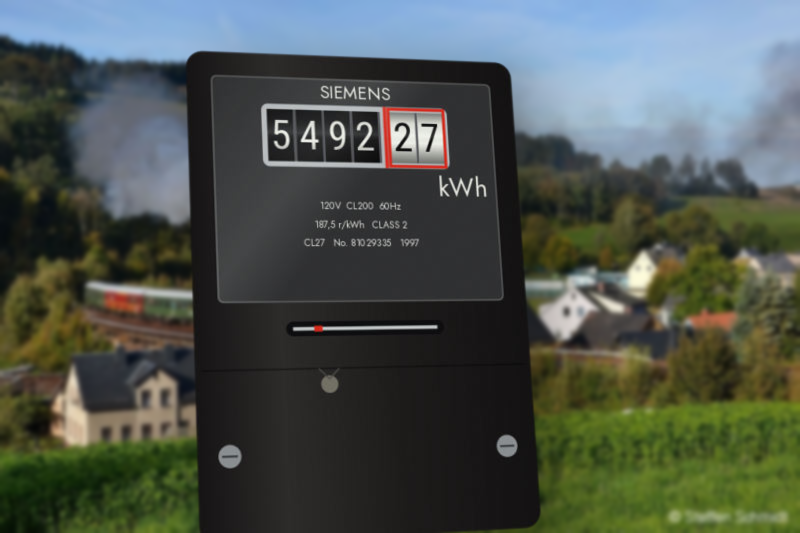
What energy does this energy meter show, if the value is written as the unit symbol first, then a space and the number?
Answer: kWh 5492.27
